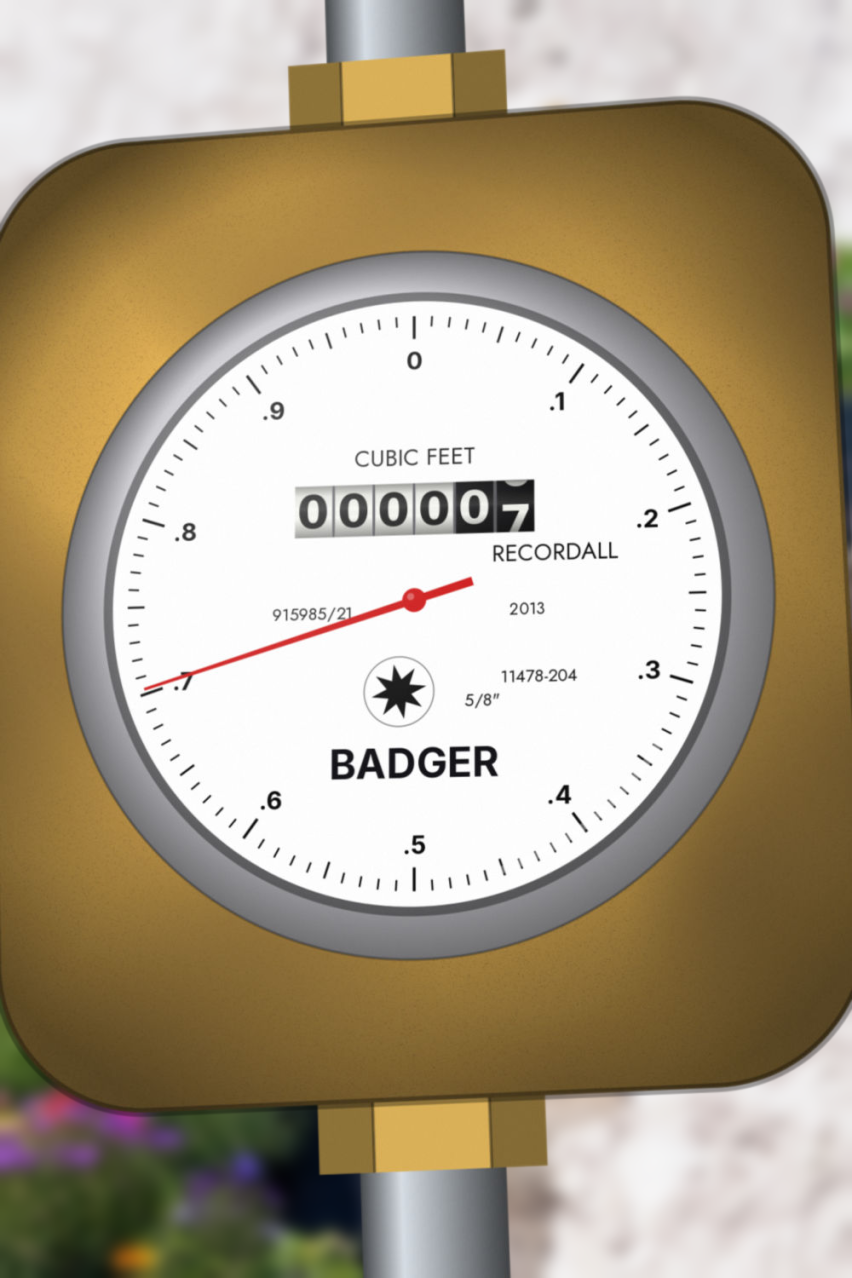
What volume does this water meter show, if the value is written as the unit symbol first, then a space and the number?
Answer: ft³ 6.70
